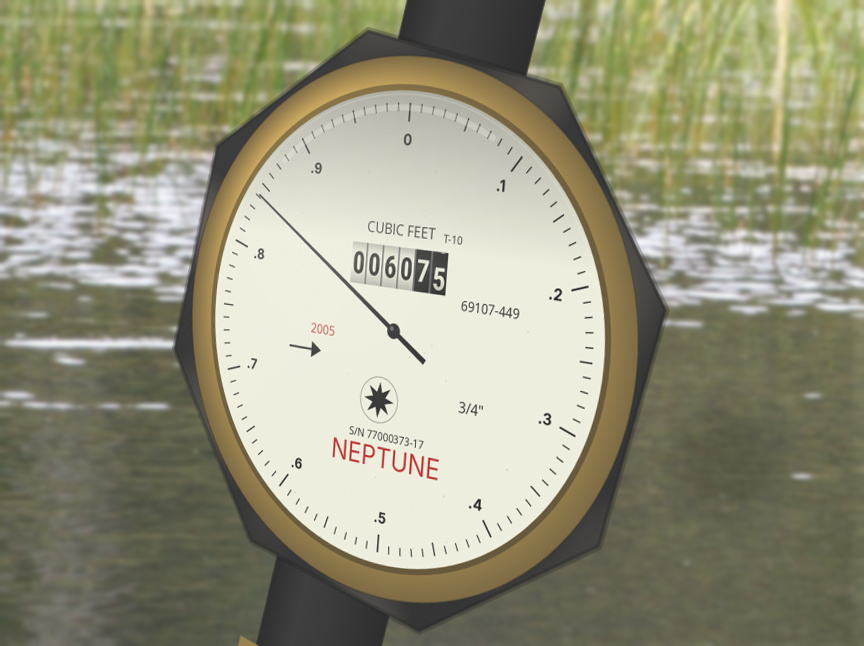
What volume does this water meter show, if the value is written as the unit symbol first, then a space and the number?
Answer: ft³ 6074.84
